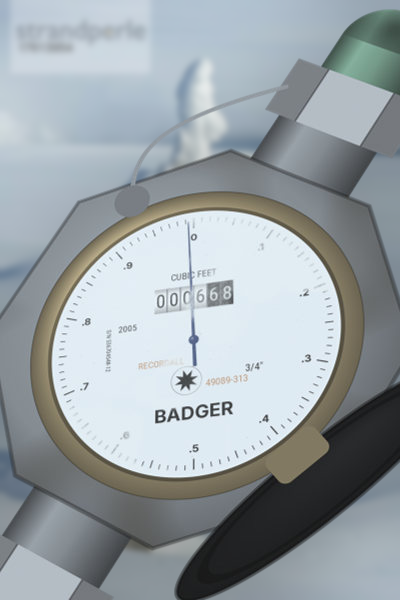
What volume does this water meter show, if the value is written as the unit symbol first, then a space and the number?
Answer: ft³ 667.99
